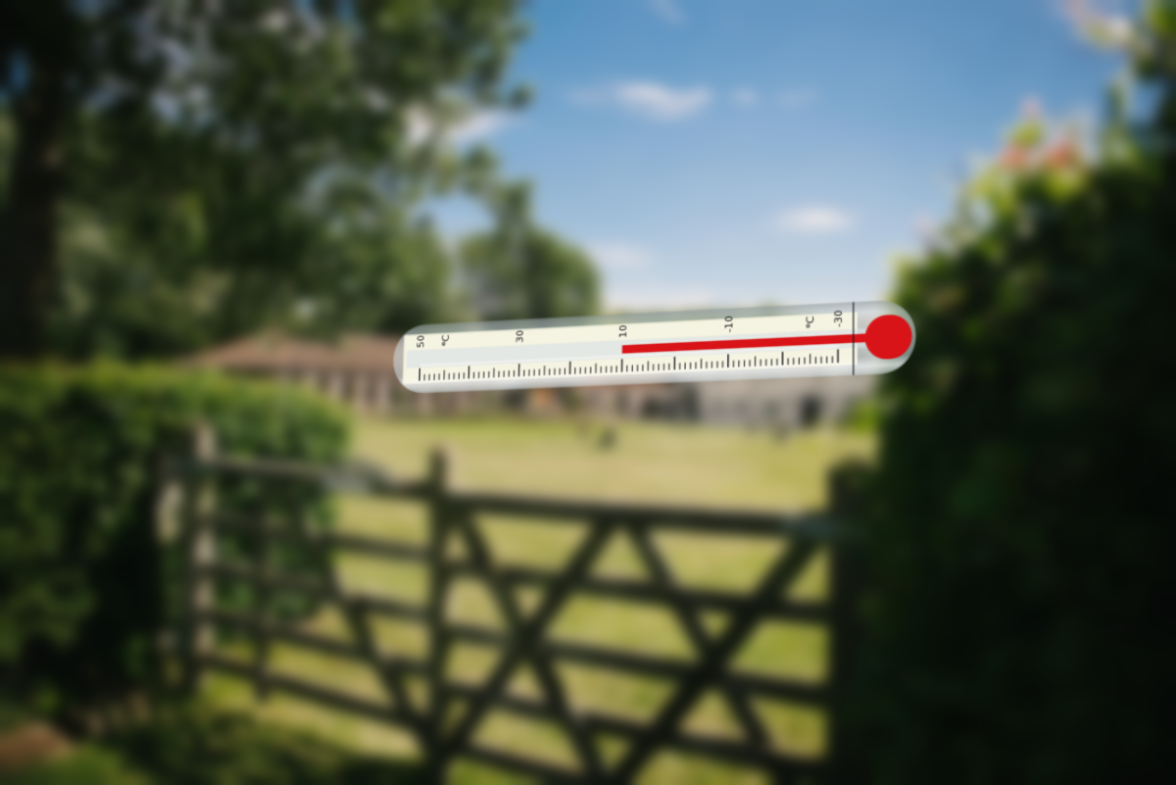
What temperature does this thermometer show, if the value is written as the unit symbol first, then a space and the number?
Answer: °C 10
